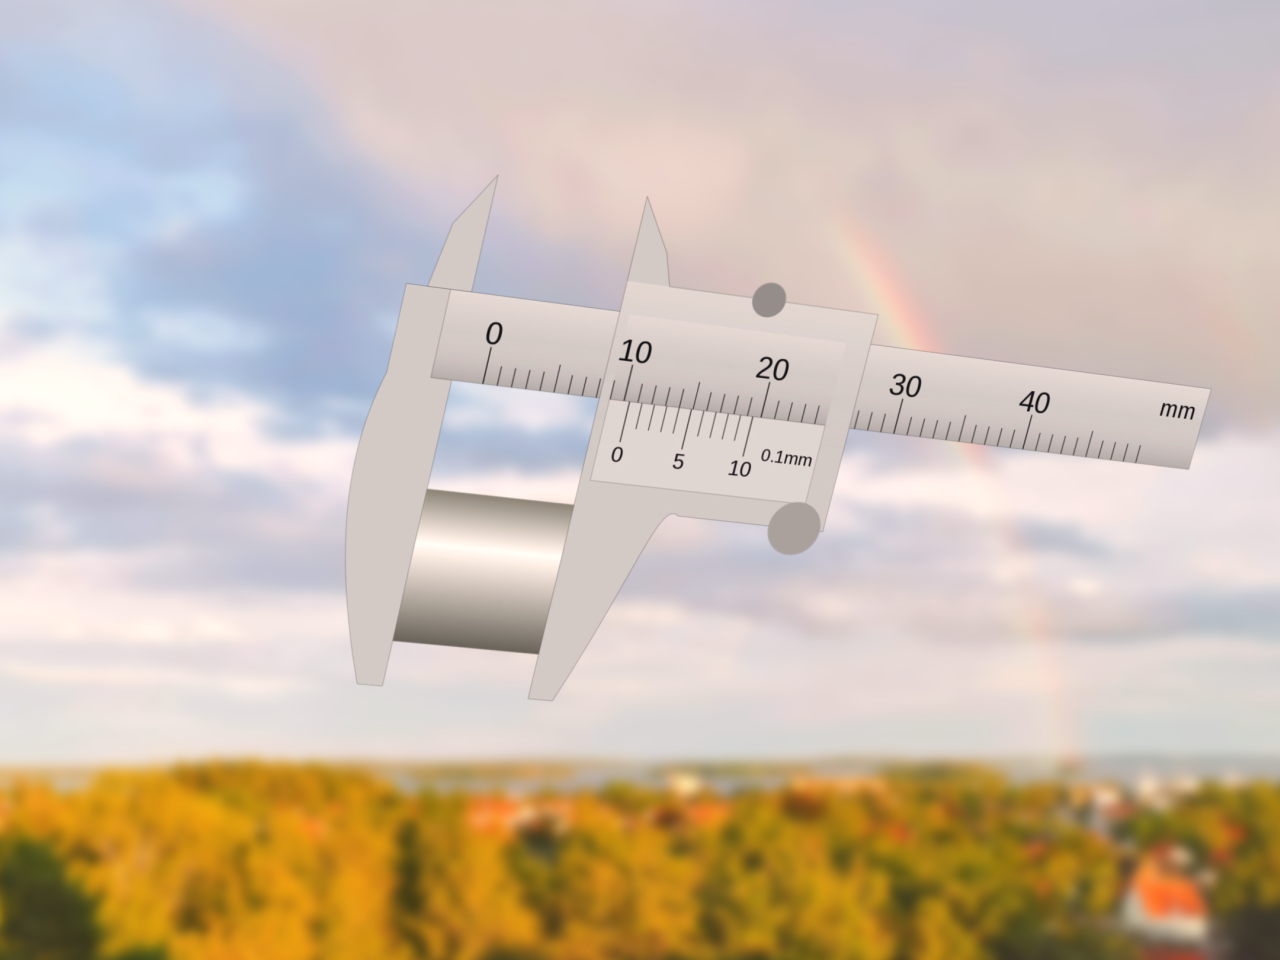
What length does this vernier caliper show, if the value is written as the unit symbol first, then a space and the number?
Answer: mm 10.4
